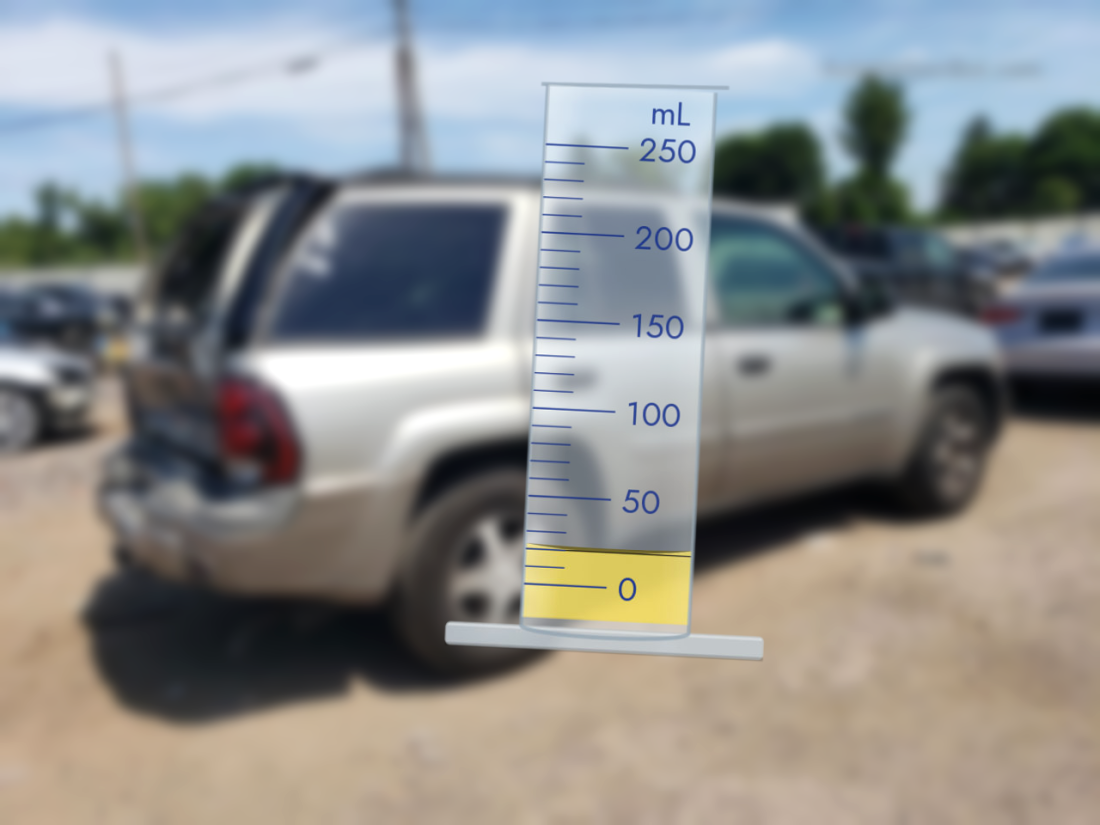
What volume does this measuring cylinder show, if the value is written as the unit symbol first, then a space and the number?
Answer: mL 20
